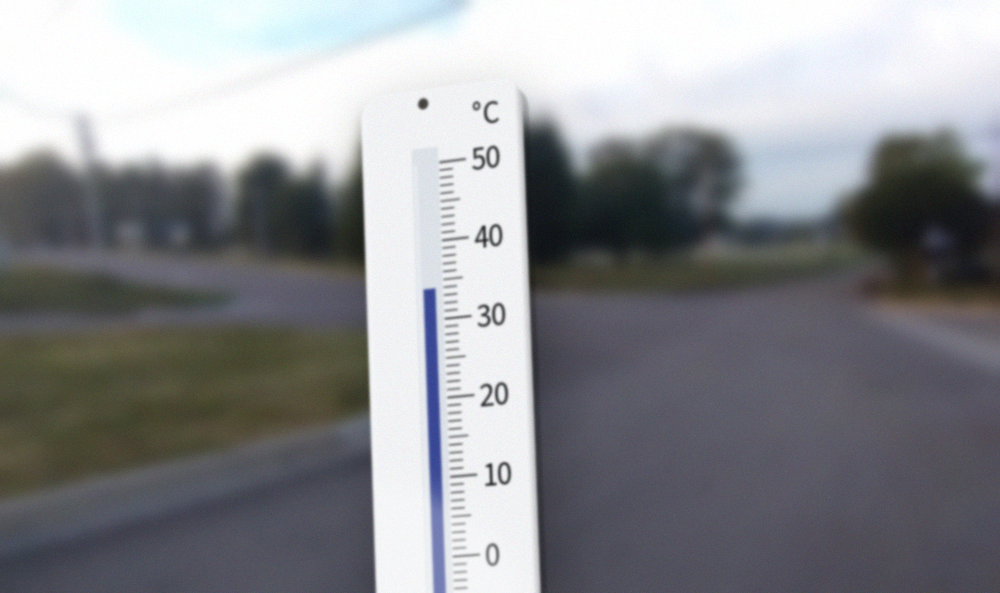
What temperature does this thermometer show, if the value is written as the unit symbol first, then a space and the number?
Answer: °C 34
